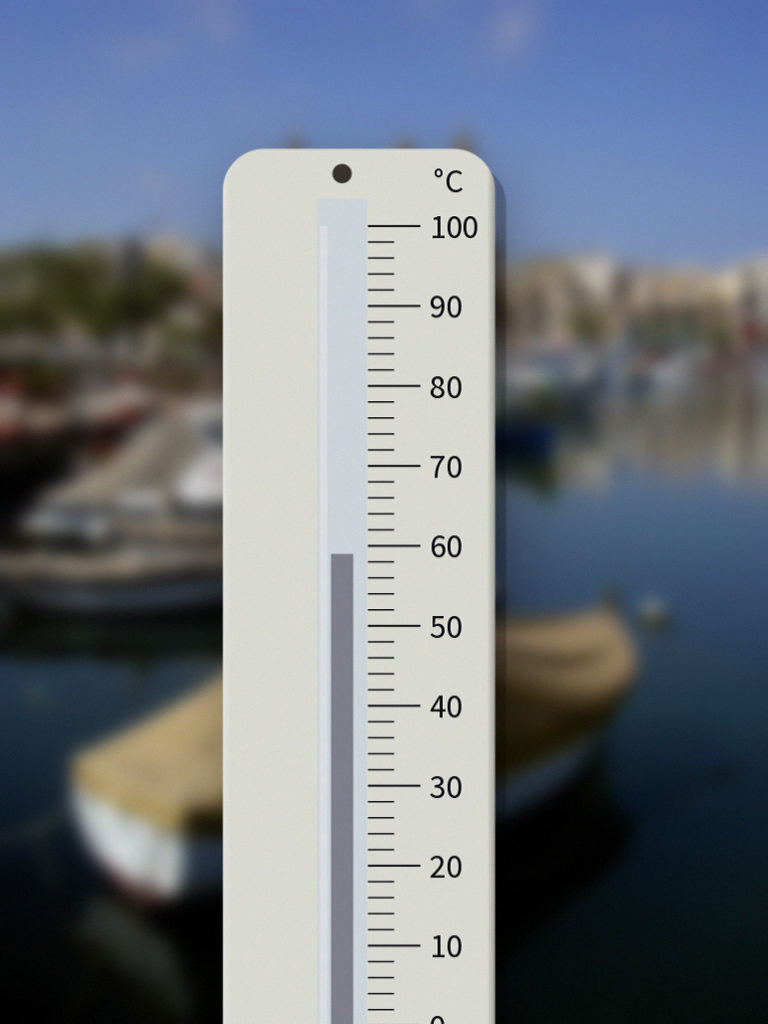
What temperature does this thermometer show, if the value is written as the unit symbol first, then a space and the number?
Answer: °C 59
